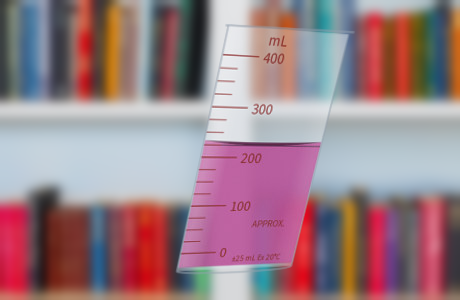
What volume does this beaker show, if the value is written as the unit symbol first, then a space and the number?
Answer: mL 225
